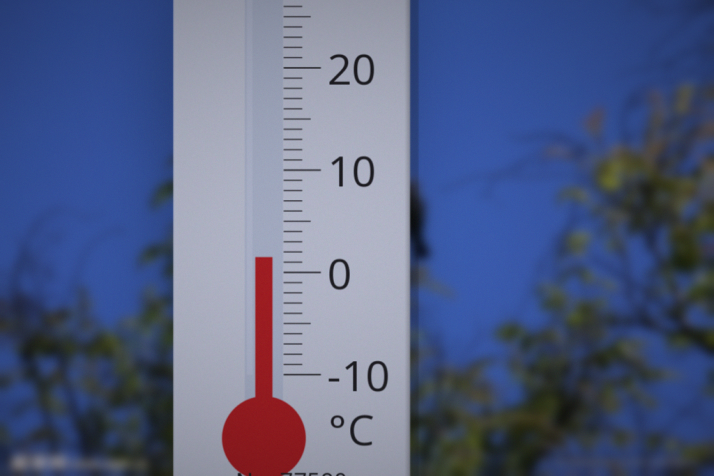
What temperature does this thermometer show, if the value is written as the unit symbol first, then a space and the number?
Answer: °C 1.5
